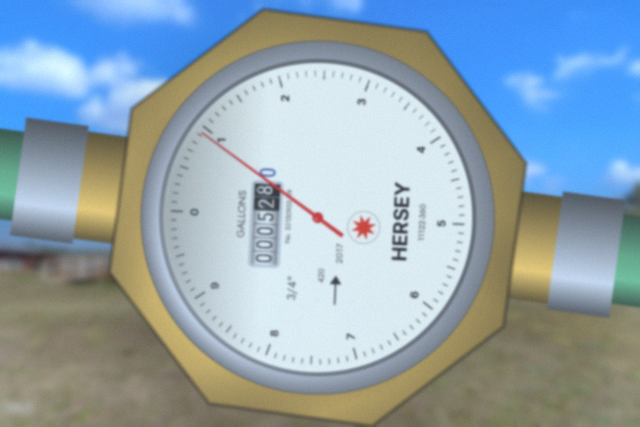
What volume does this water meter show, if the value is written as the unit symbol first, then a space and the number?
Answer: gal 5280.9
